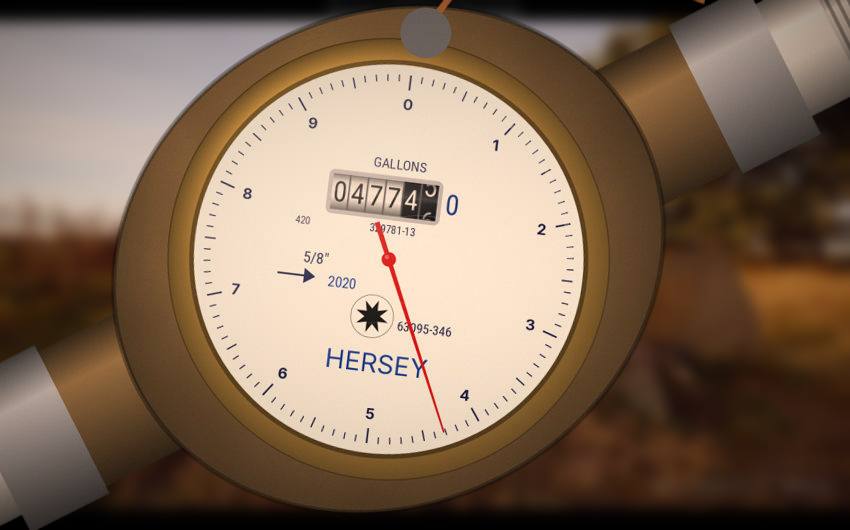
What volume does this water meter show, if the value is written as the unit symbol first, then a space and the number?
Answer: gal 477454.3
